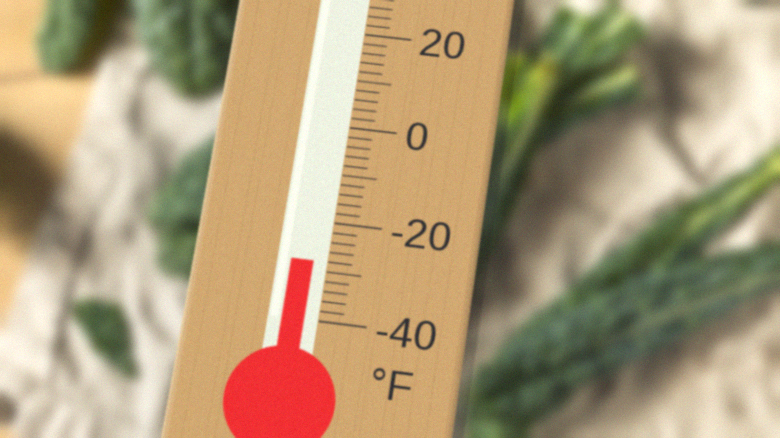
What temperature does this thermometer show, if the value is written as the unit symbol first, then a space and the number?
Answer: °F -28
